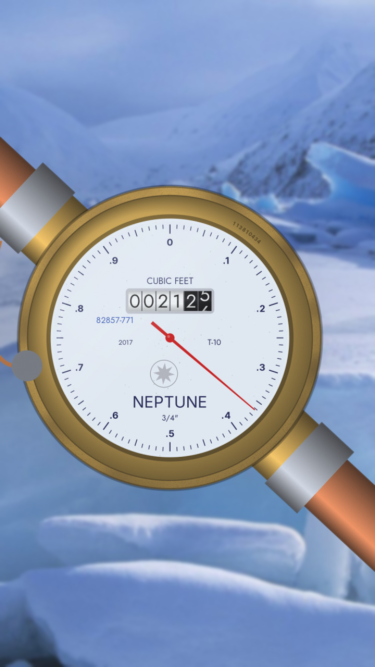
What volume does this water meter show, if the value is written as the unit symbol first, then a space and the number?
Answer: ft³ 2125.36
